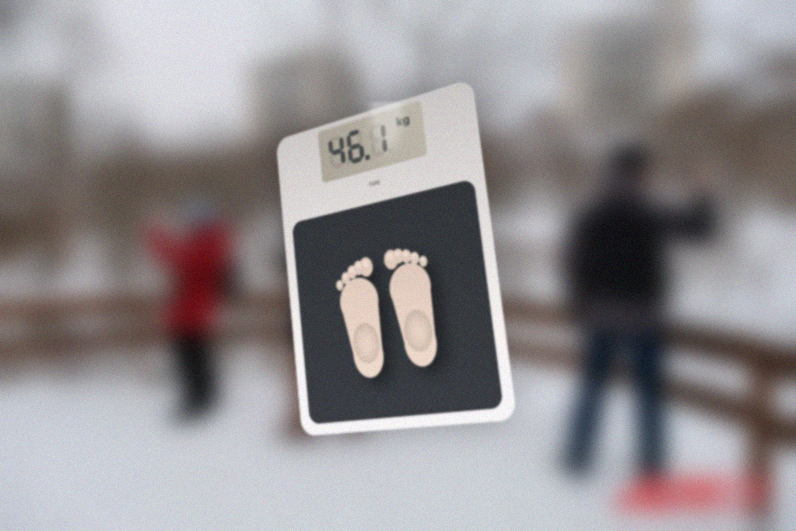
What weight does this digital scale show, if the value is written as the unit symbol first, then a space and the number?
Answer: kg 46.1
